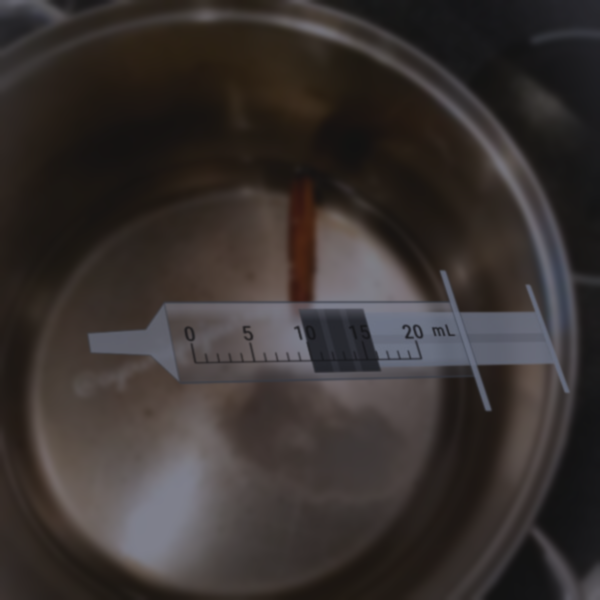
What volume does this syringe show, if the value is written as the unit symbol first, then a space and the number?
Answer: mL 10
